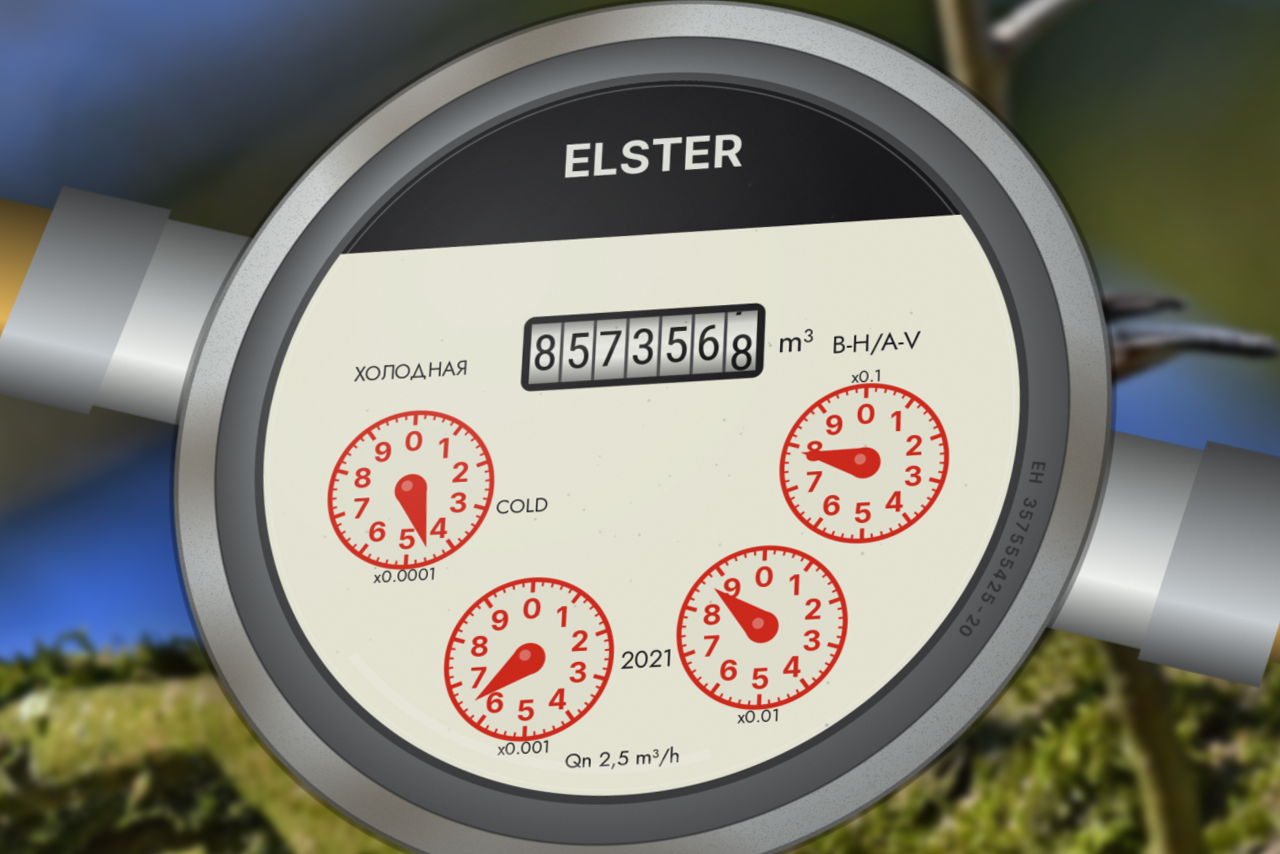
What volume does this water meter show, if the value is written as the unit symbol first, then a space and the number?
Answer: m³ 8573567.7864
